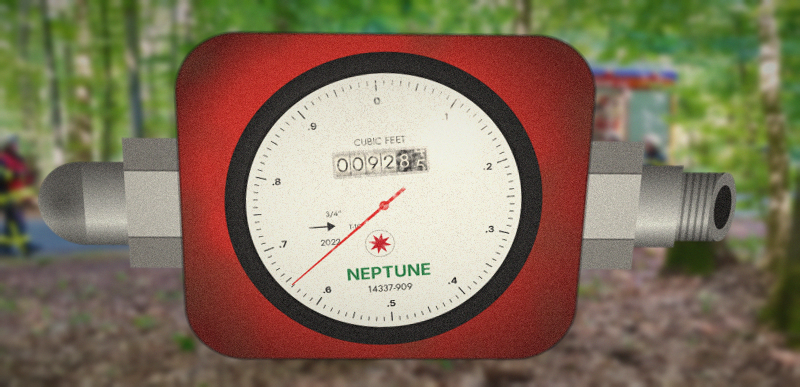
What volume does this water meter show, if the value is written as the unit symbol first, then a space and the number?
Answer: ft³ 9284.64
